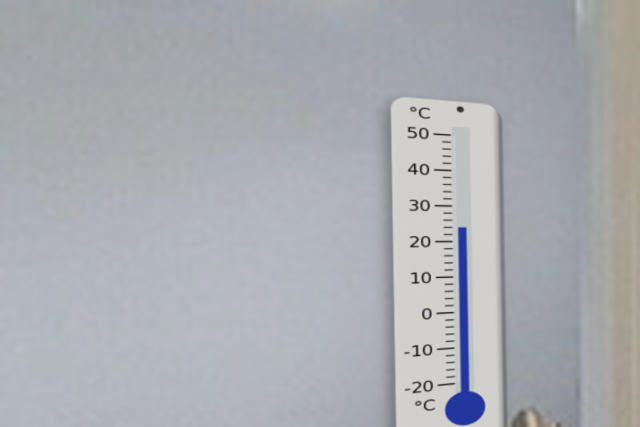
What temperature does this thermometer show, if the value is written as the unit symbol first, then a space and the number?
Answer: °C 24
